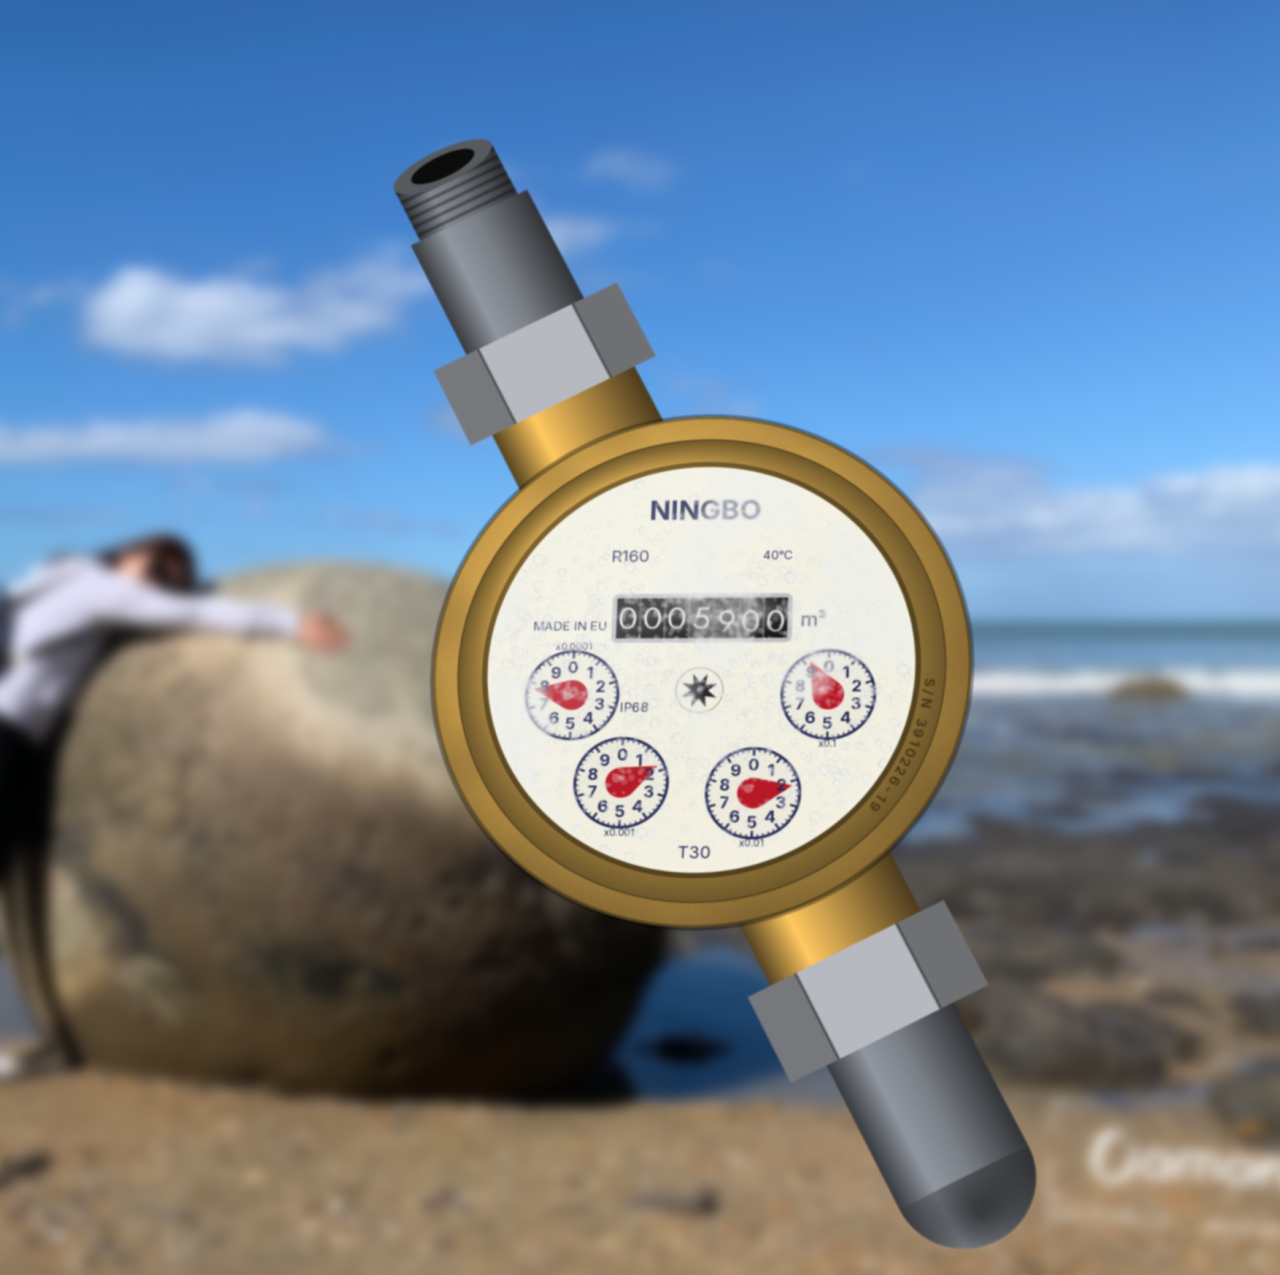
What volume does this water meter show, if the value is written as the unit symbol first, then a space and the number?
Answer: m³ 5899.9217
